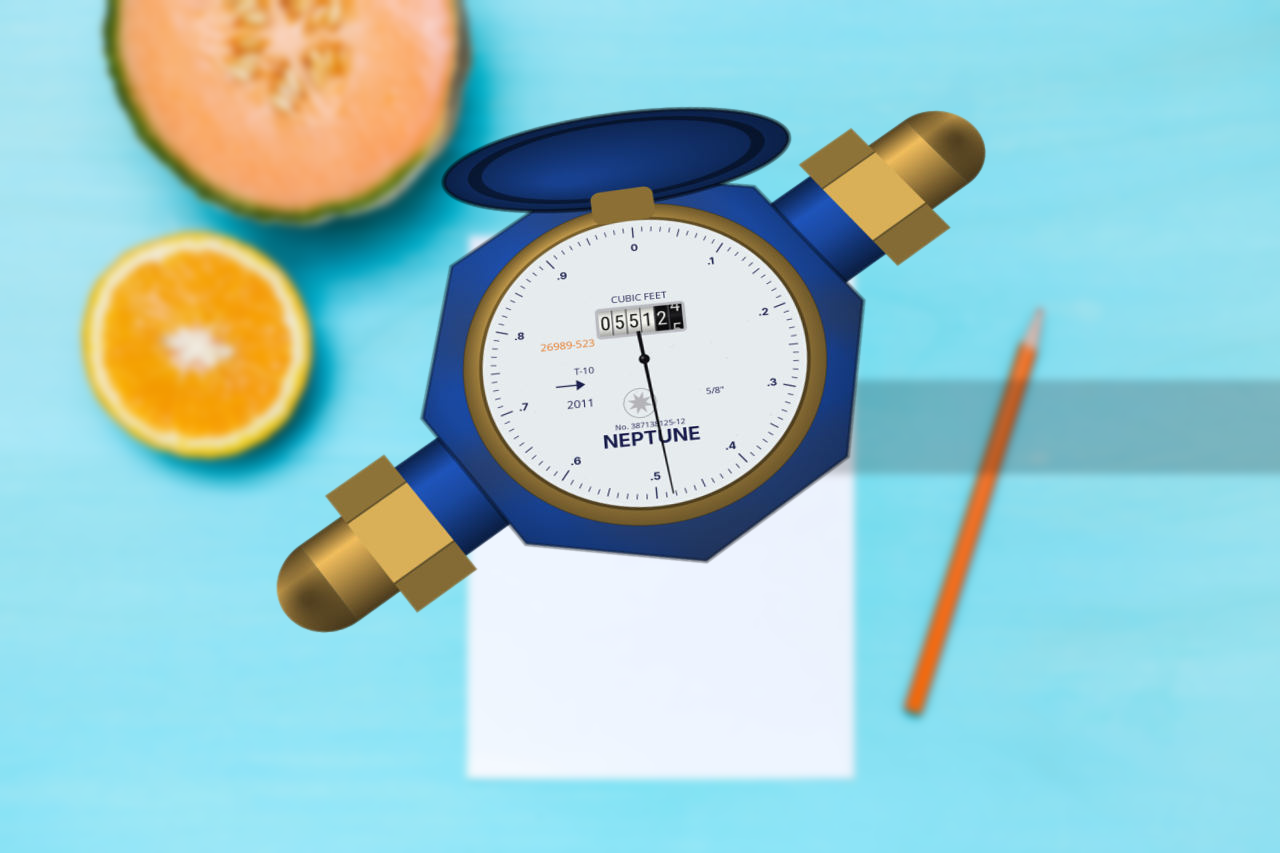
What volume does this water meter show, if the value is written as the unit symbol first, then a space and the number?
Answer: ft³ 55124.48
